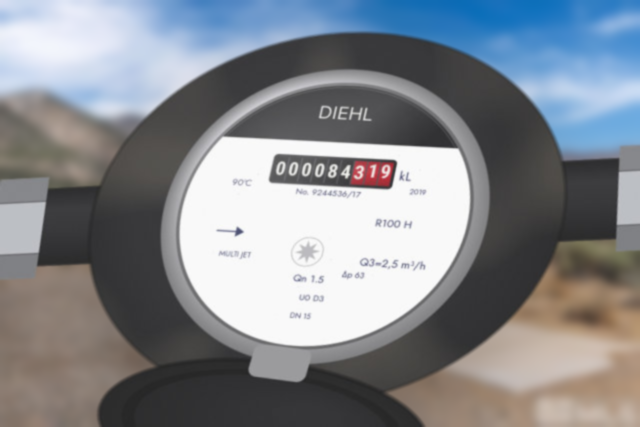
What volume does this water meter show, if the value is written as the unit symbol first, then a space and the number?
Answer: kL 84.319
